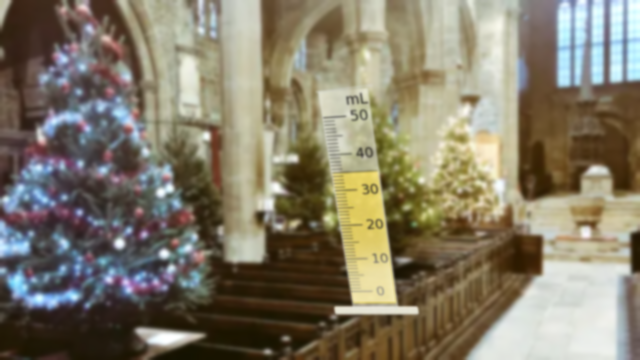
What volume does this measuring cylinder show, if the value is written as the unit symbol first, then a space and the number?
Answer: mL 35
